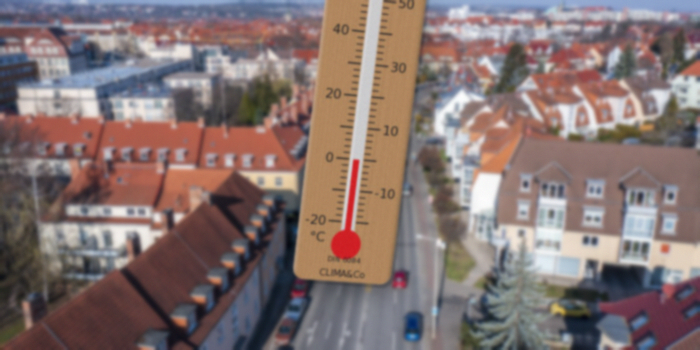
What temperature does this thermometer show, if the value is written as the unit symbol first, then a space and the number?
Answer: °C 0
